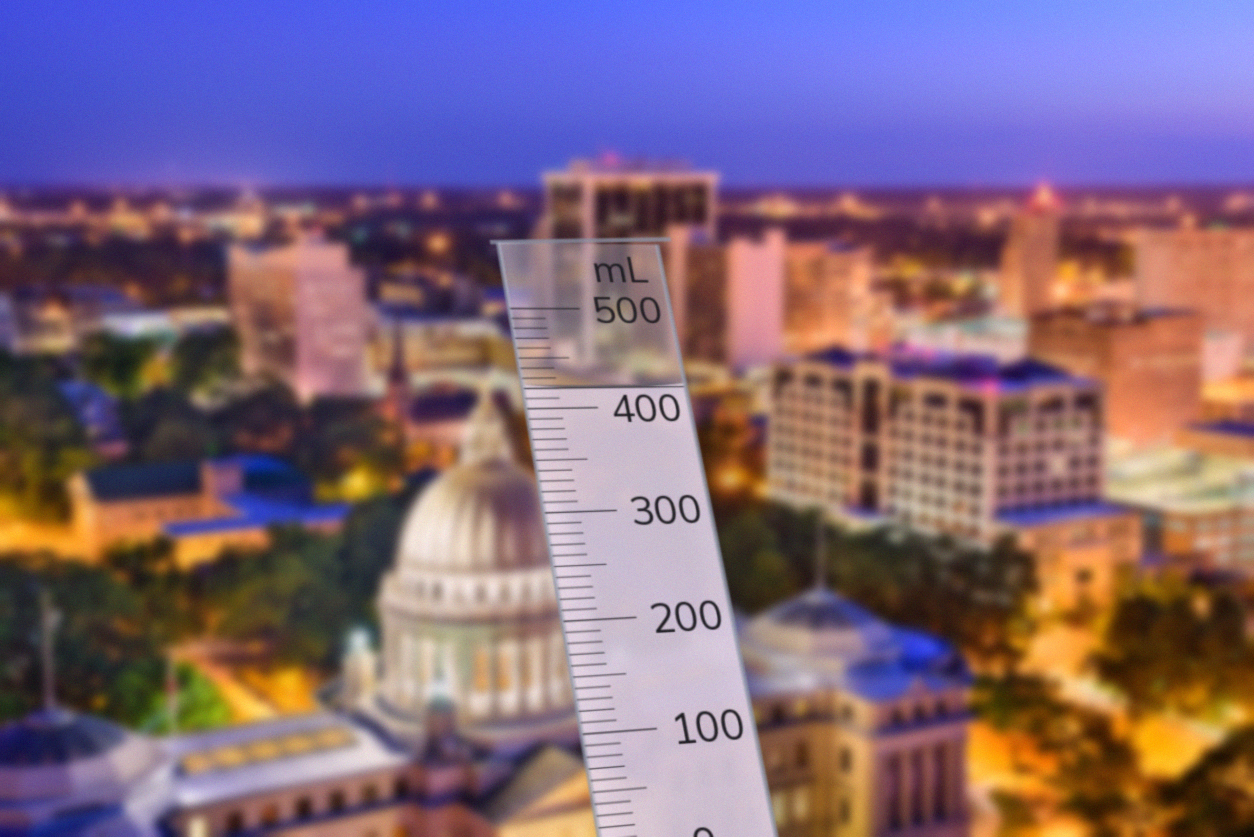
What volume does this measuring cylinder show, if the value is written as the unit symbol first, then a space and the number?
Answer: mL 420
